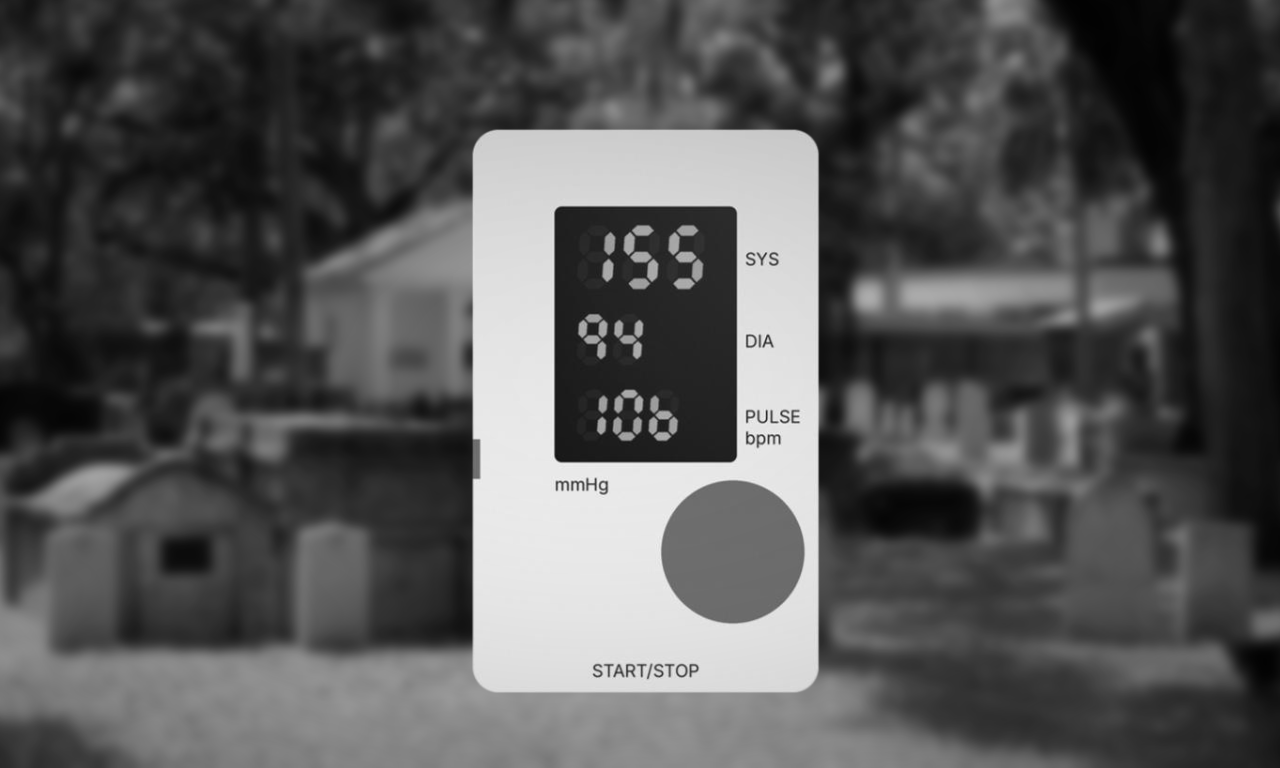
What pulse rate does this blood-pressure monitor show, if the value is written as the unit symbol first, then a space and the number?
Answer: bpm 106
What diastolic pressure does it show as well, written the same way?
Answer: mmHg 94
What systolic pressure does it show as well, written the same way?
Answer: mmHg 155
